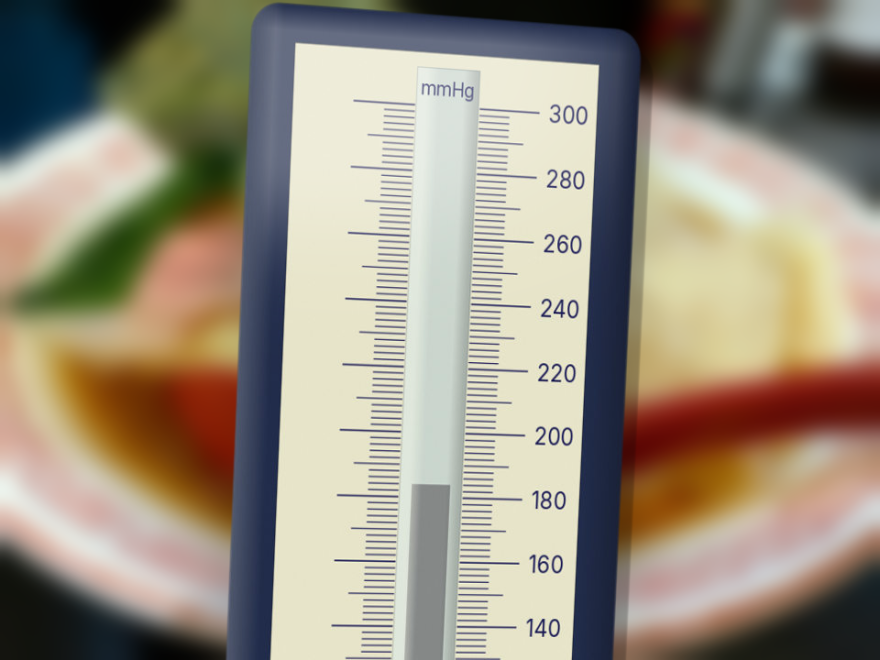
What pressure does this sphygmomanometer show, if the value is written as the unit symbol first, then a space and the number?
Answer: mmHg 184
